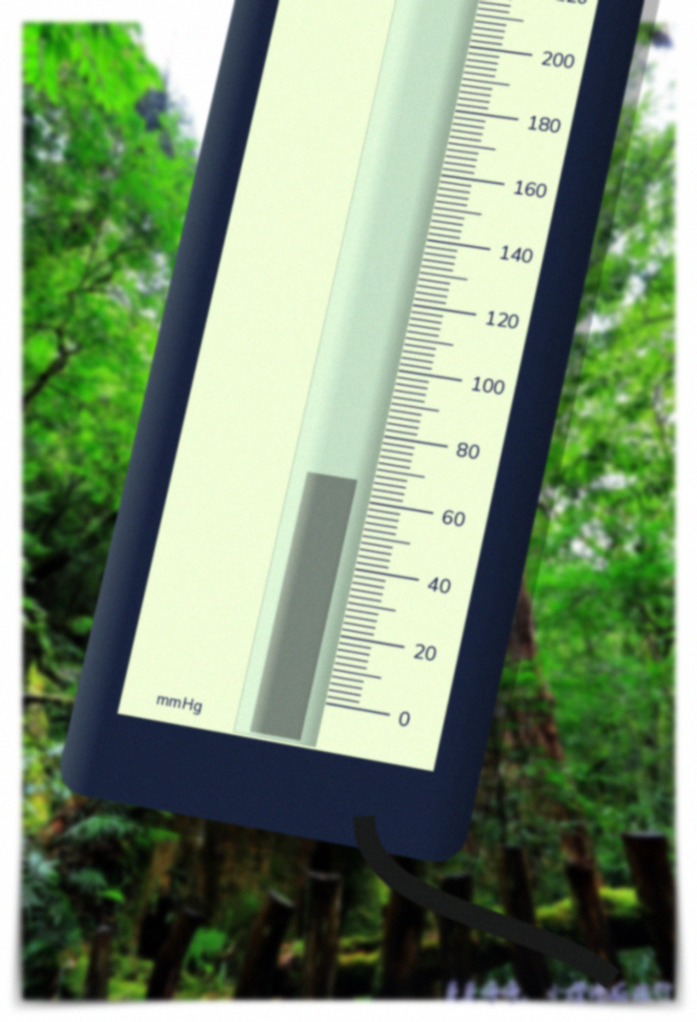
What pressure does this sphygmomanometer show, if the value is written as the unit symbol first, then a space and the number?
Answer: mmHg 66
